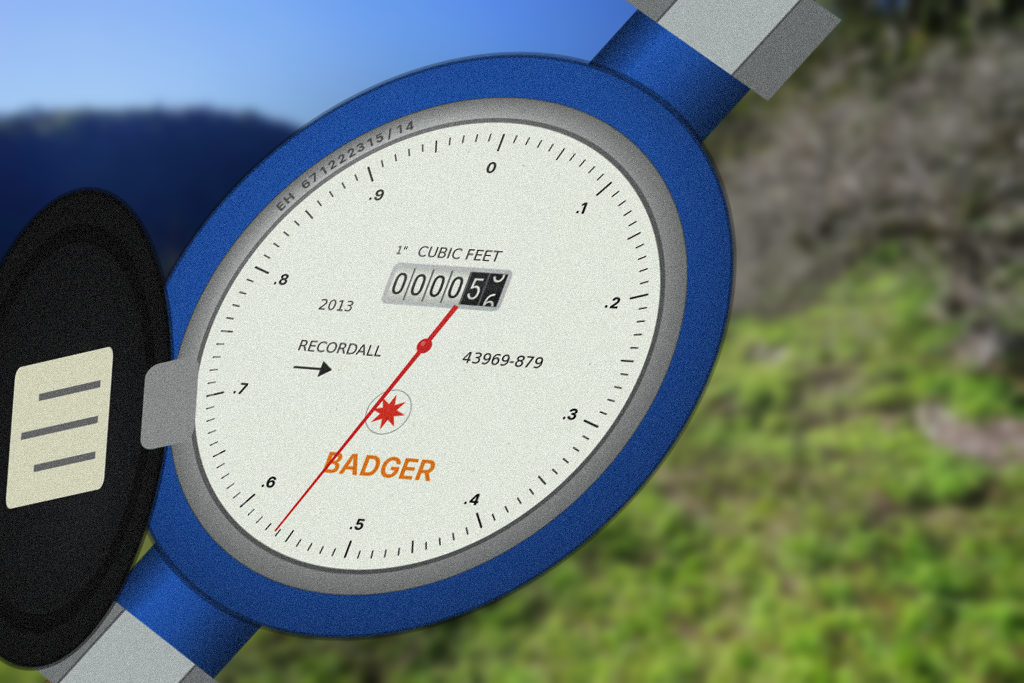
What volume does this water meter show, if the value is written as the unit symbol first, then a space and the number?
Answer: ft³ 55.56
